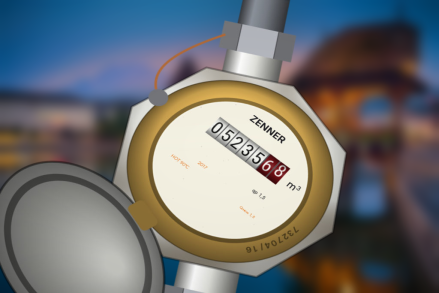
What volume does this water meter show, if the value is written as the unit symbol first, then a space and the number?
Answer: m³ 5235.68
